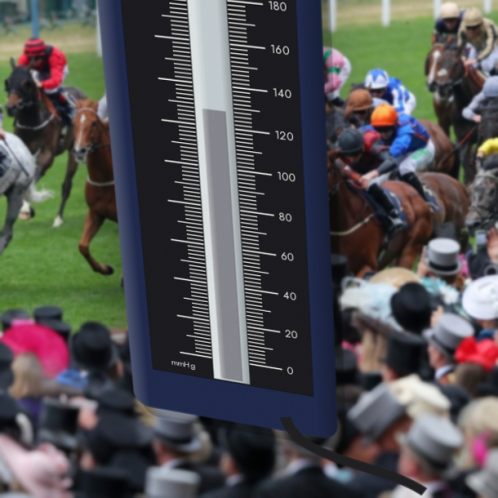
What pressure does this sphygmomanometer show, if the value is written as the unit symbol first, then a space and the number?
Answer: mmHg 128
